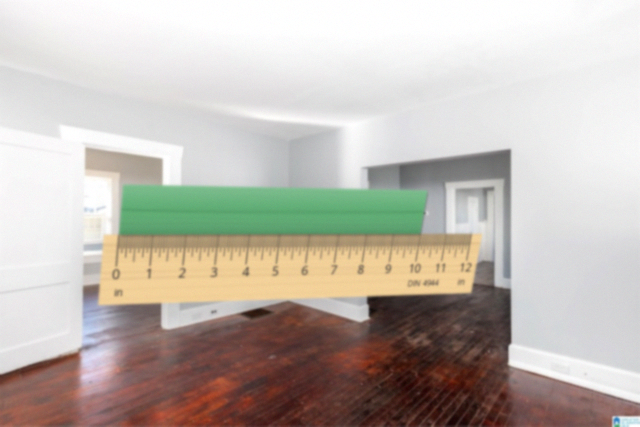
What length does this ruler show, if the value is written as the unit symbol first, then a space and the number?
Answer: in 10
